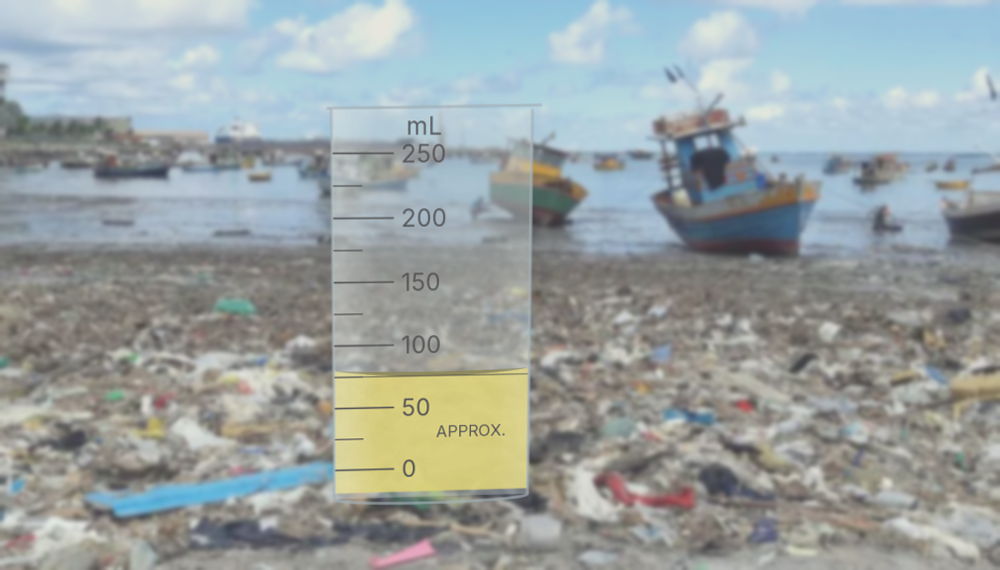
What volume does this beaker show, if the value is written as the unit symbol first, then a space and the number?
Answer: mL 75
